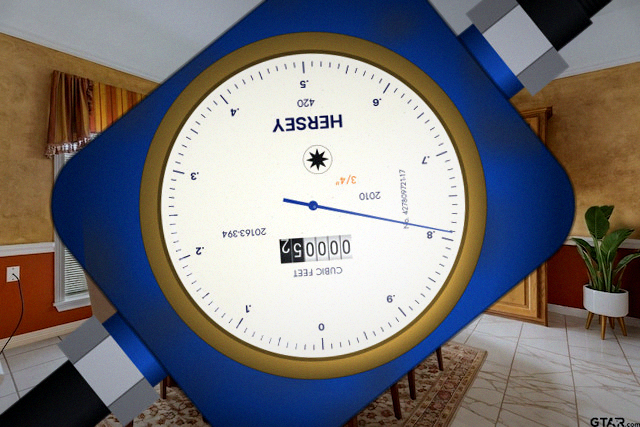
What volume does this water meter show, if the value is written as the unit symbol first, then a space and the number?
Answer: ft³ 51.79
